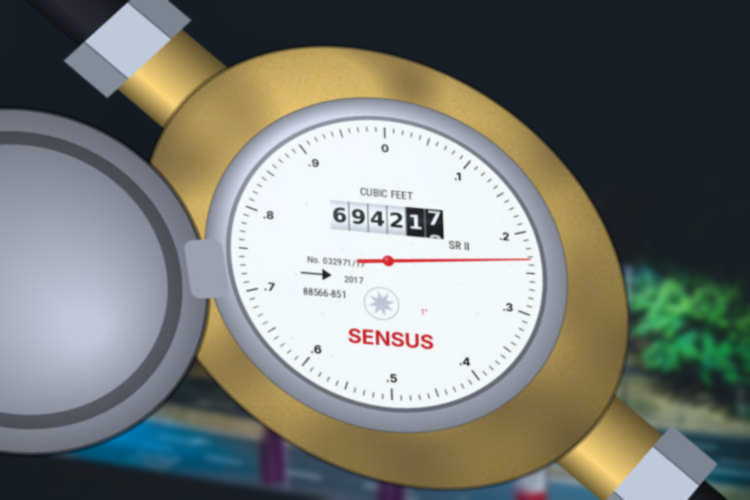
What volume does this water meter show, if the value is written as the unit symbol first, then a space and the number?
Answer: ft³ 694217.23
